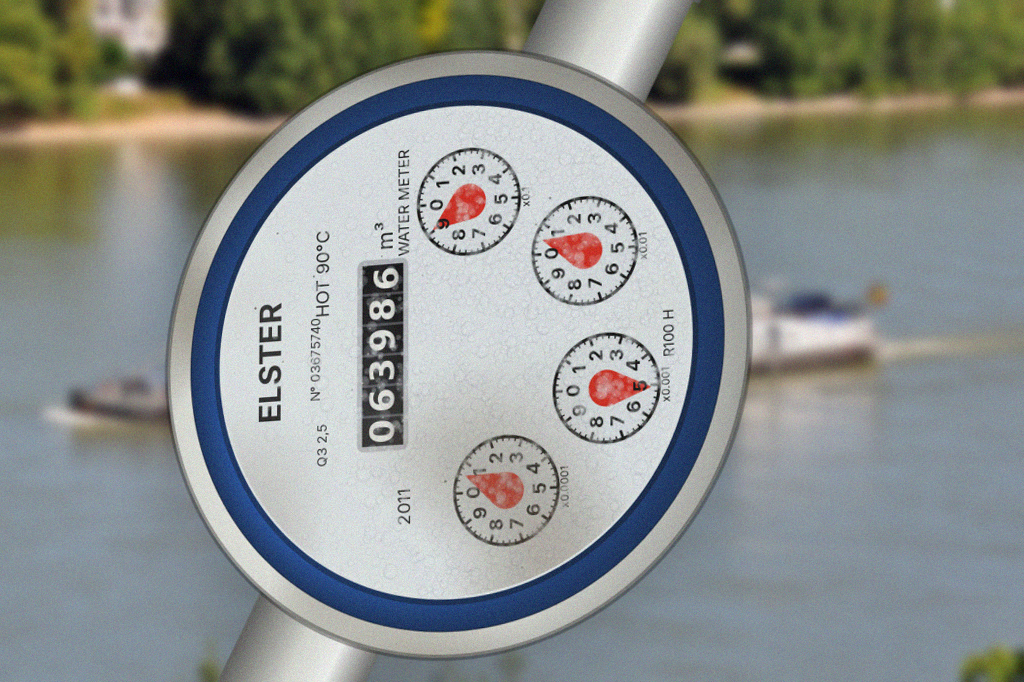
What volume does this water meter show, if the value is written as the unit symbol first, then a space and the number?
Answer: m³ 63985.9050
